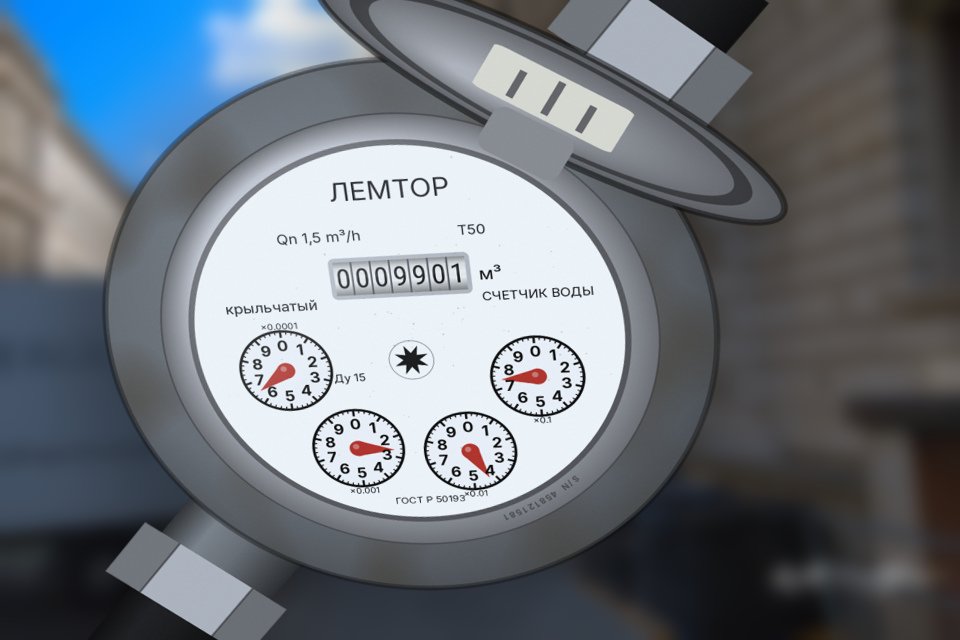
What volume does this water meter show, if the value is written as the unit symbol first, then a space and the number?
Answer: m³ 9901.7426
